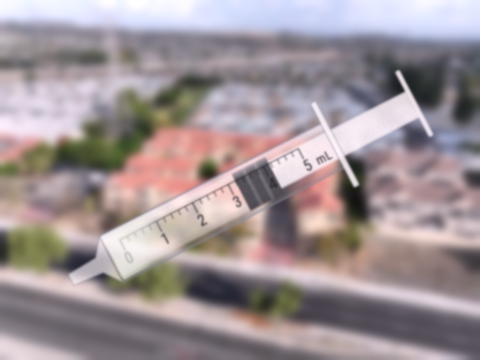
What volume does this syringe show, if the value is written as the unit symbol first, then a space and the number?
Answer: mL 3.2
